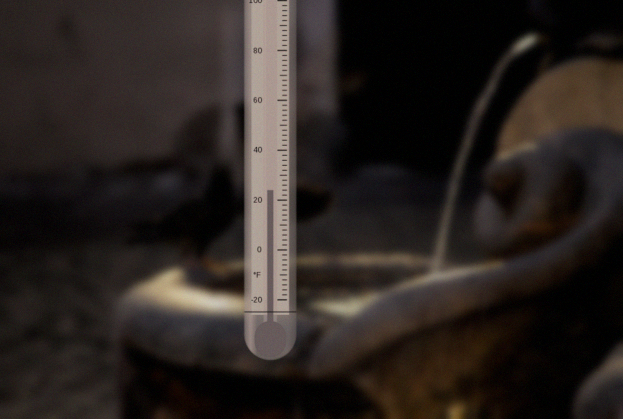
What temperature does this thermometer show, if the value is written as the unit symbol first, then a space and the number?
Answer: °F 24
